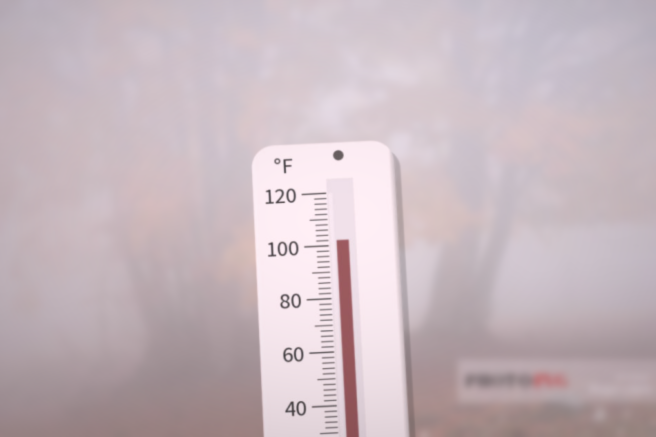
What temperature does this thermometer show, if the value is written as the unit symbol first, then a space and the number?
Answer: °F 102
